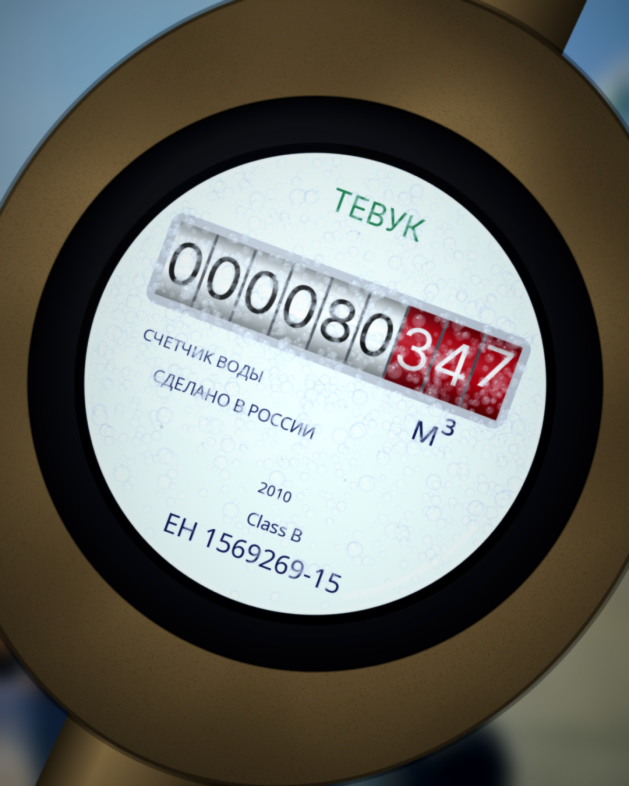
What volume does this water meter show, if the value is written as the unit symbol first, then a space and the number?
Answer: m³ 80.347
